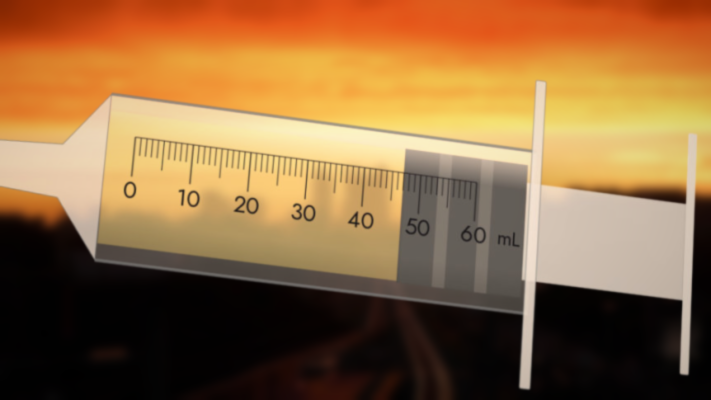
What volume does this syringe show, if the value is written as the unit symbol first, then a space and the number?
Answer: mL 47
